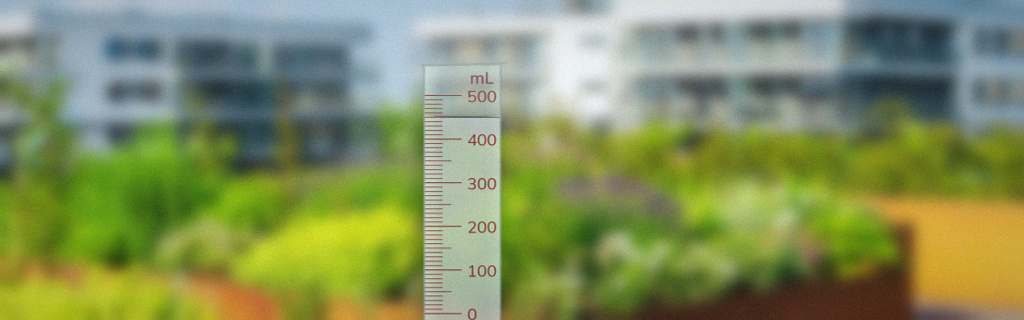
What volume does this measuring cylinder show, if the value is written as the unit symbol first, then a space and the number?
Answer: mL 450
